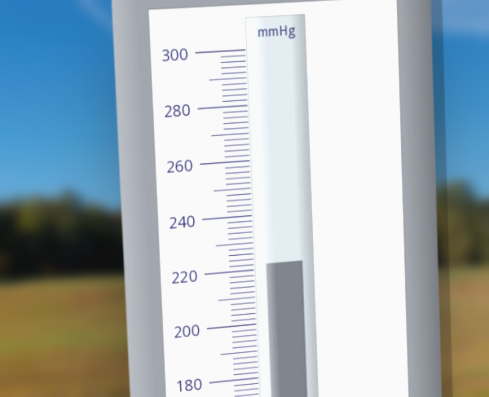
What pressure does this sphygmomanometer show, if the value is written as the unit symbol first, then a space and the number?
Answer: mmHg 222
